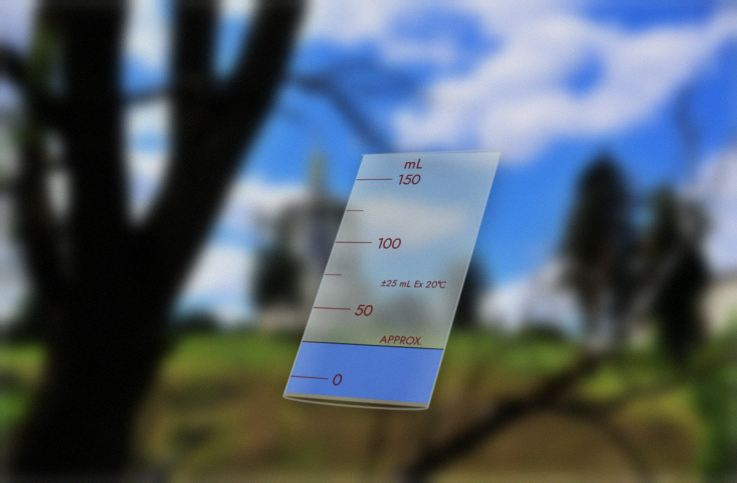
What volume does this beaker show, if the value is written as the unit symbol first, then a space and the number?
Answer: mL 25
